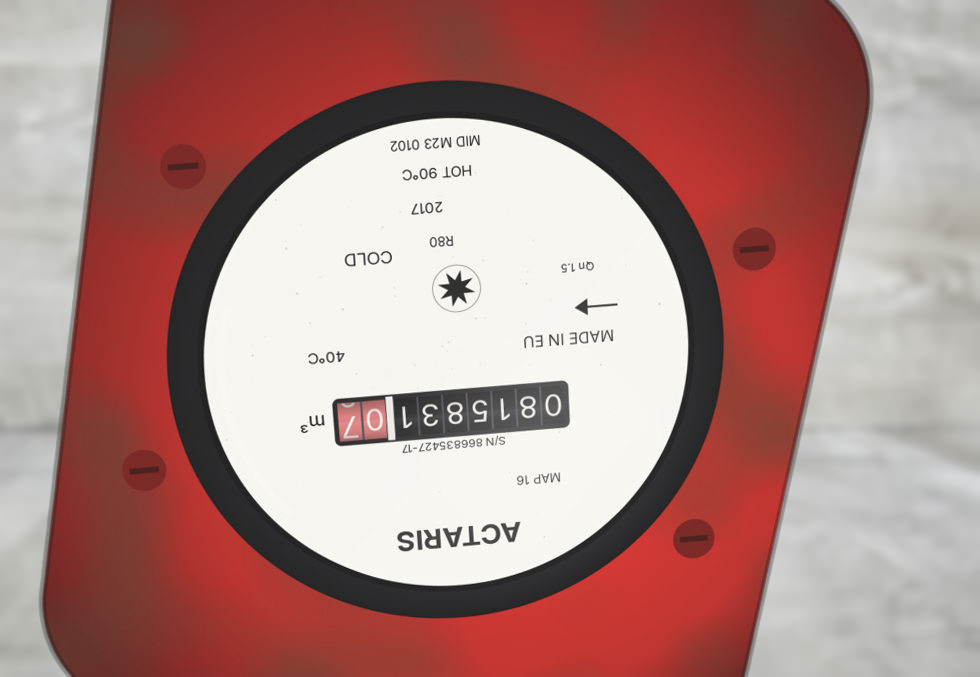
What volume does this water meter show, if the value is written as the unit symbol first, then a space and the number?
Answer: m³ 815831.07
